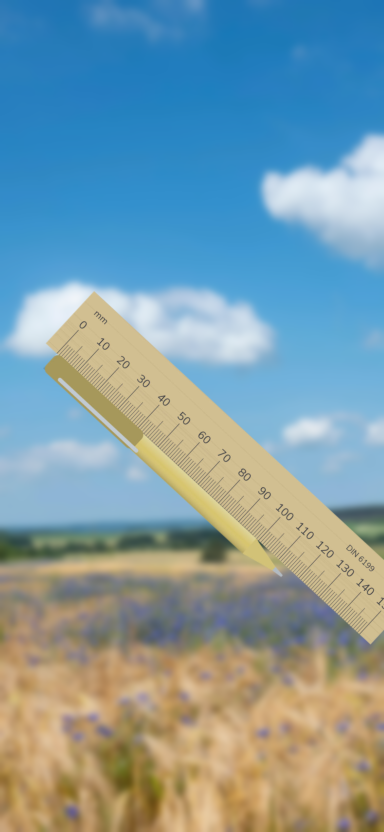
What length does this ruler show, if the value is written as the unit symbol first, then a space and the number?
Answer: mm 115
